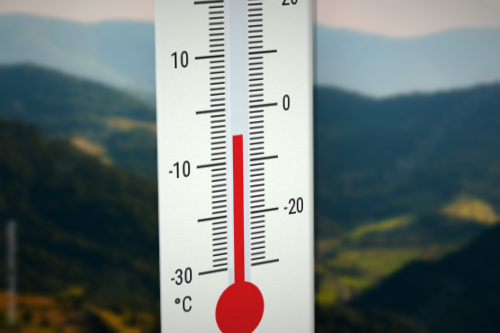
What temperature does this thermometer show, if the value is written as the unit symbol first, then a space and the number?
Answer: °C -5
